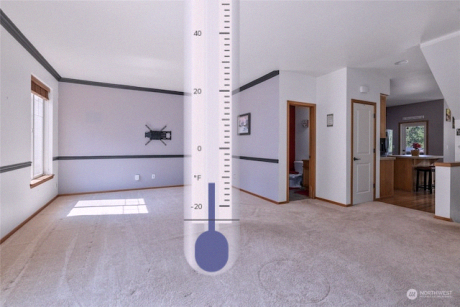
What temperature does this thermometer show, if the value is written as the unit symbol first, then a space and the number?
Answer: °F -12
